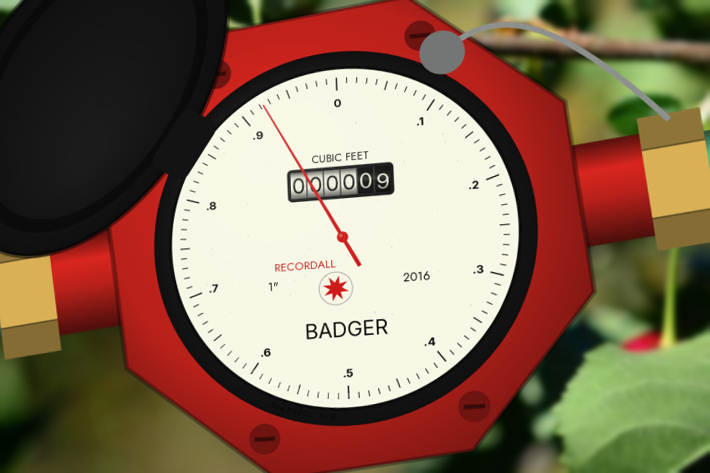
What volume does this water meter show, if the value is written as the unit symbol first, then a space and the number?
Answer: ft³ 8.92
